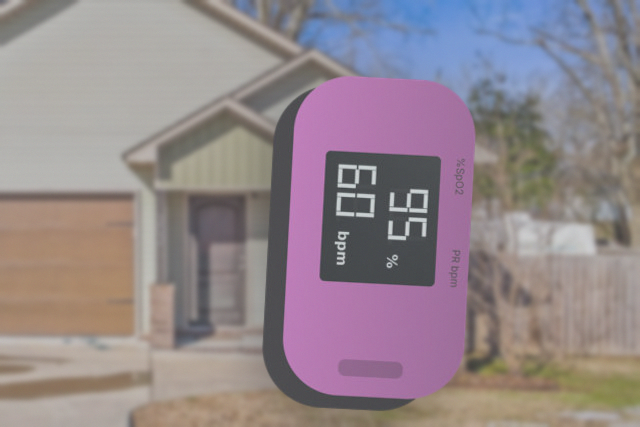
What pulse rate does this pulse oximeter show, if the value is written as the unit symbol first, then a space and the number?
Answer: bpm 60
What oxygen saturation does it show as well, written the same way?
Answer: % 95
